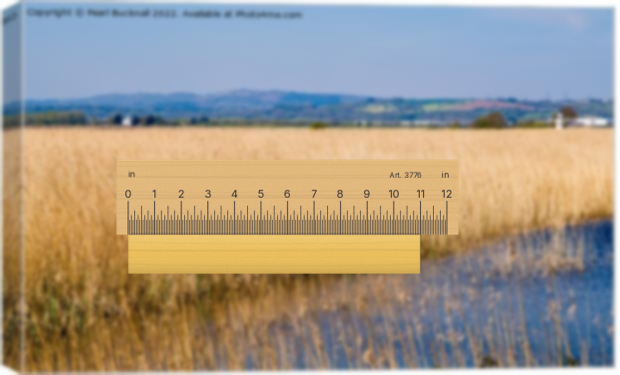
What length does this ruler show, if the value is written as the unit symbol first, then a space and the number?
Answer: in 11
